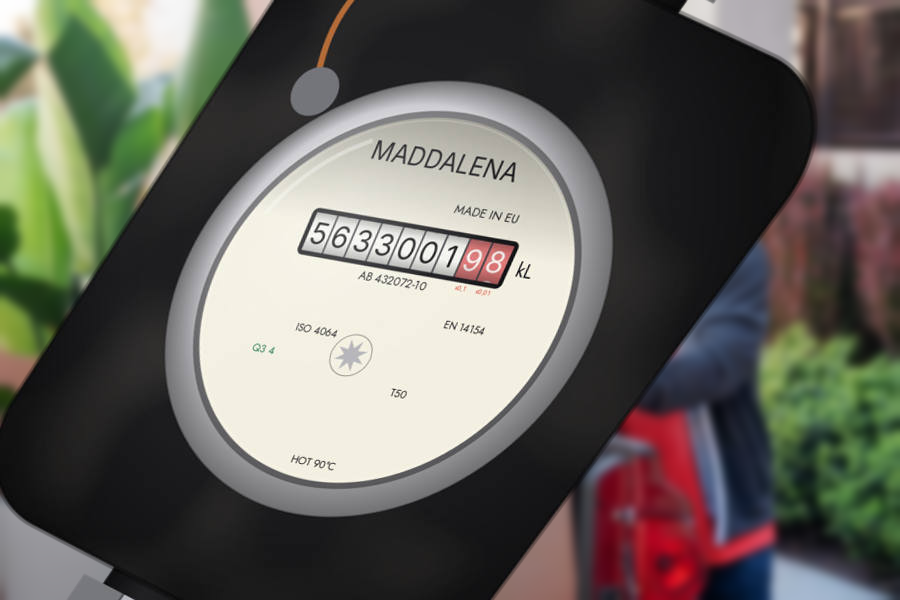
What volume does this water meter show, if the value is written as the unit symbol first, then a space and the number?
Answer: kL 5633001.98
